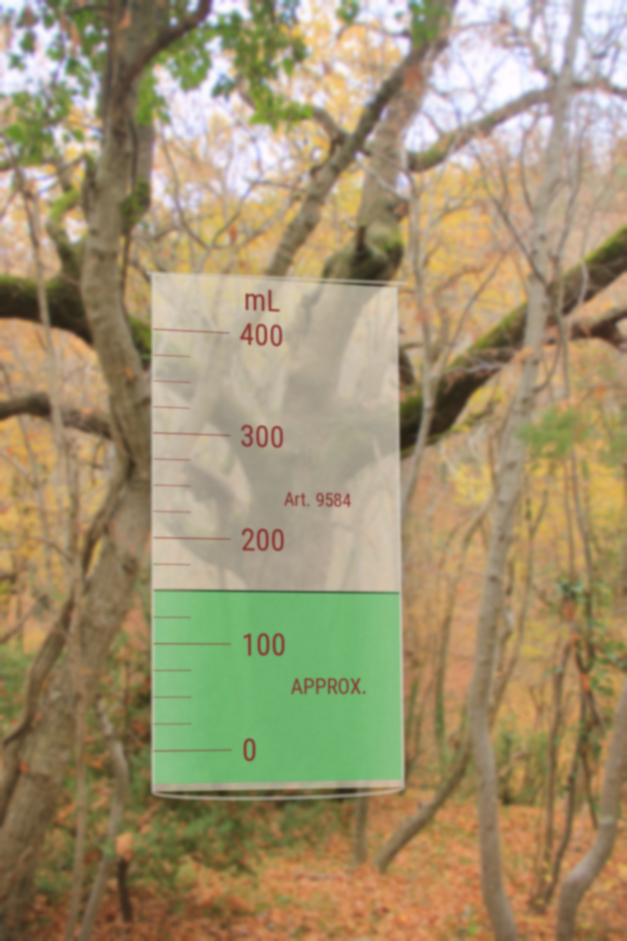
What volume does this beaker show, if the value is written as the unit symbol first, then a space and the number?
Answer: mL 150
